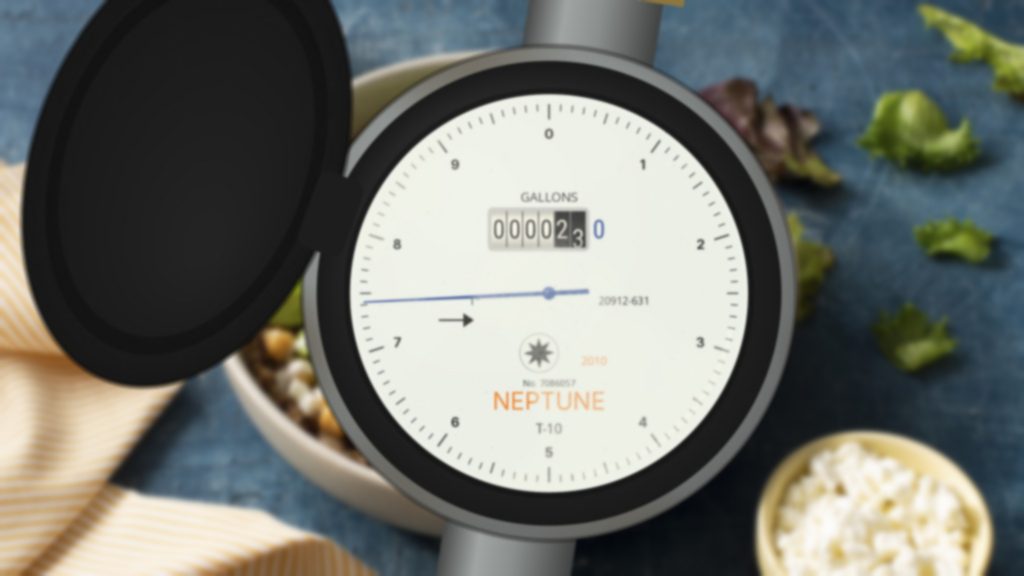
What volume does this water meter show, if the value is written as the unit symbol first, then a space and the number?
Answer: gal 227.4
